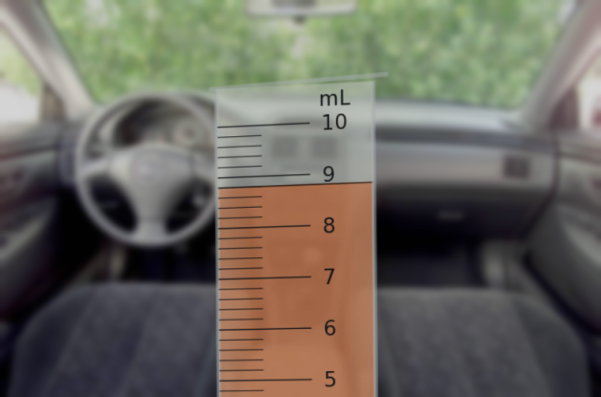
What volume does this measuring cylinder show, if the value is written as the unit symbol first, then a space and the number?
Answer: mL 8.8
